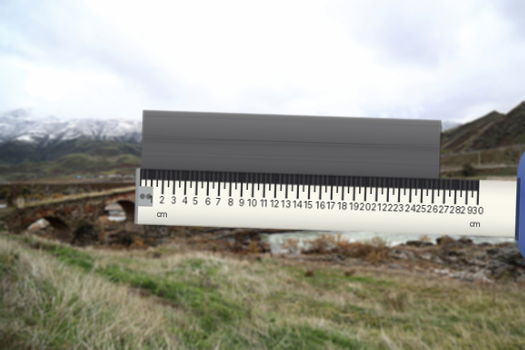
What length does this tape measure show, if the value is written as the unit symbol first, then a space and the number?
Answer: cm 26.5
